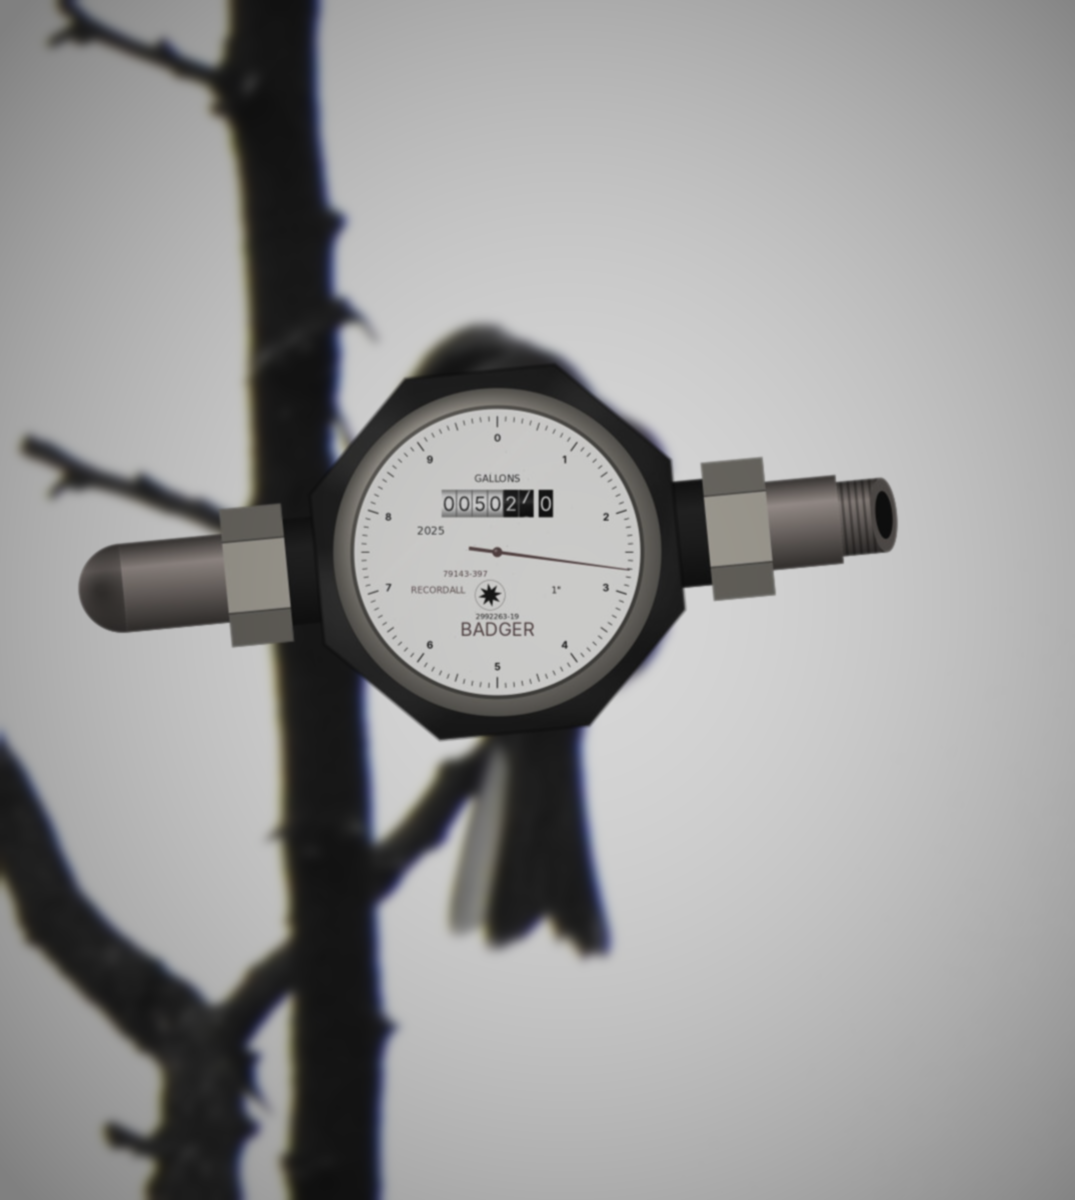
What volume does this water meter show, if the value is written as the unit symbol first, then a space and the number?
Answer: gal 50272.7
